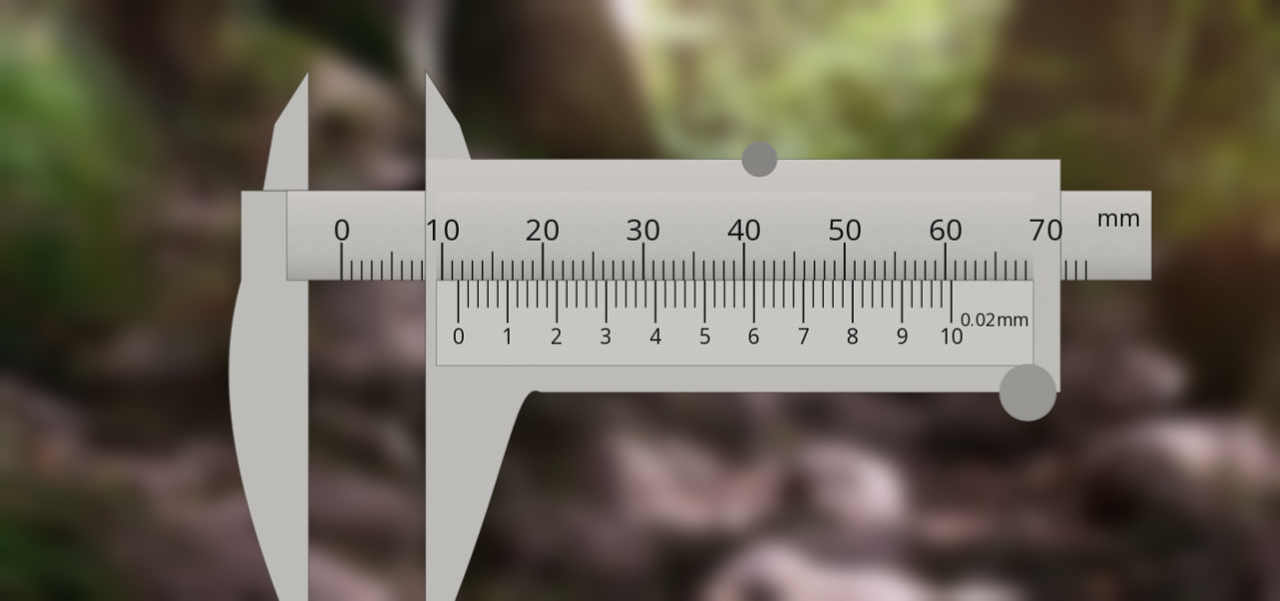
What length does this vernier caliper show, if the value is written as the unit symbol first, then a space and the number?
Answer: mm 11.6
